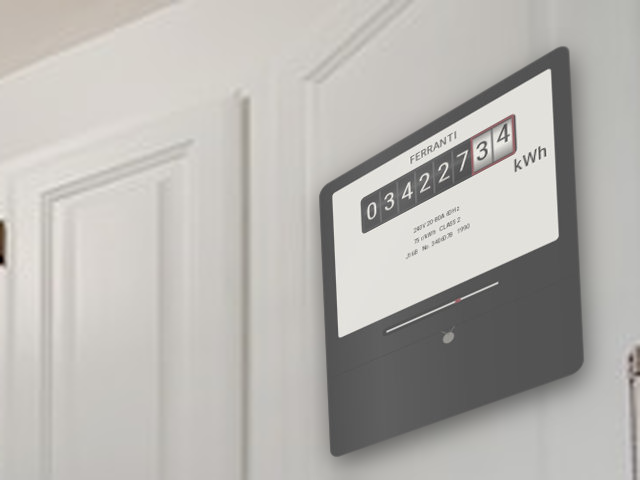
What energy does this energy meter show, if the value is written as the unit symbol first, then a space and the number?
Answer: kWh 34227.34
